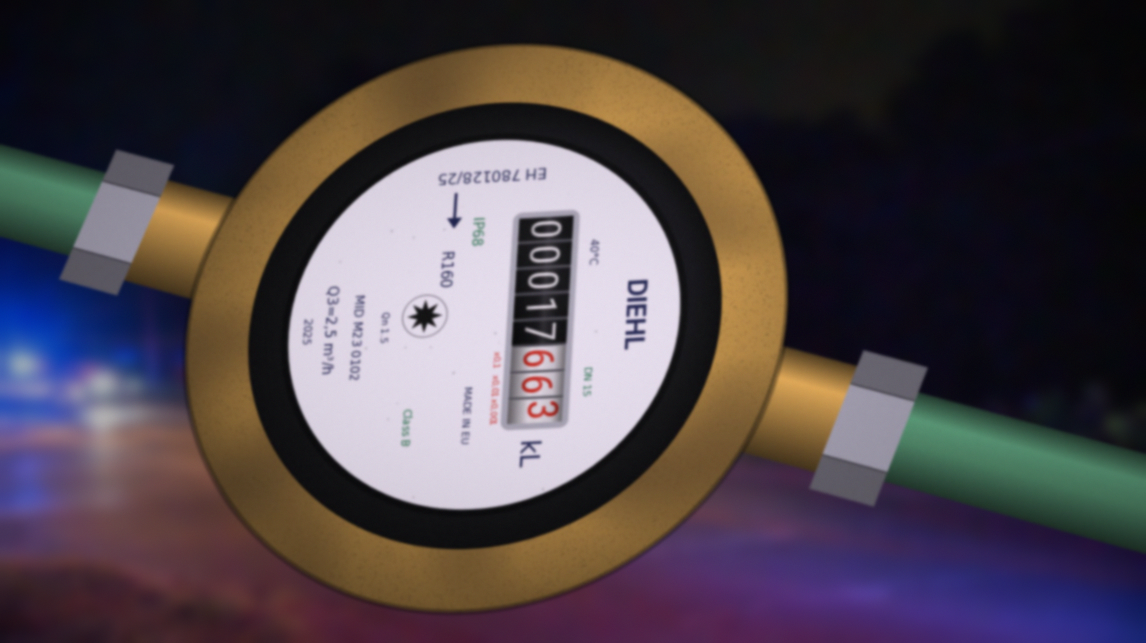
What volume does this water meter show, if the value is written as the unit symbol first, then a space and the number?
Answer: kL 17.663
